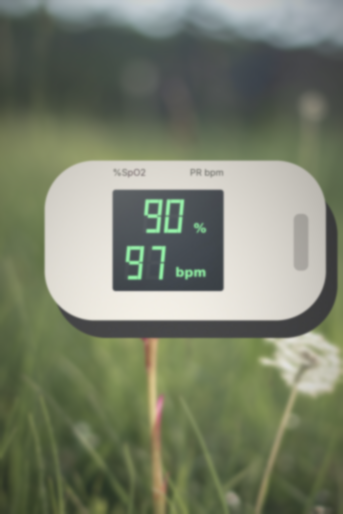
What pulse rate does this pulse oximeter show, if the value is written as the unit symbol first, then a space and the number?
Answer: bpm 97
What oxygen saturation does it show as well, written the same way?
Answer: % 90
